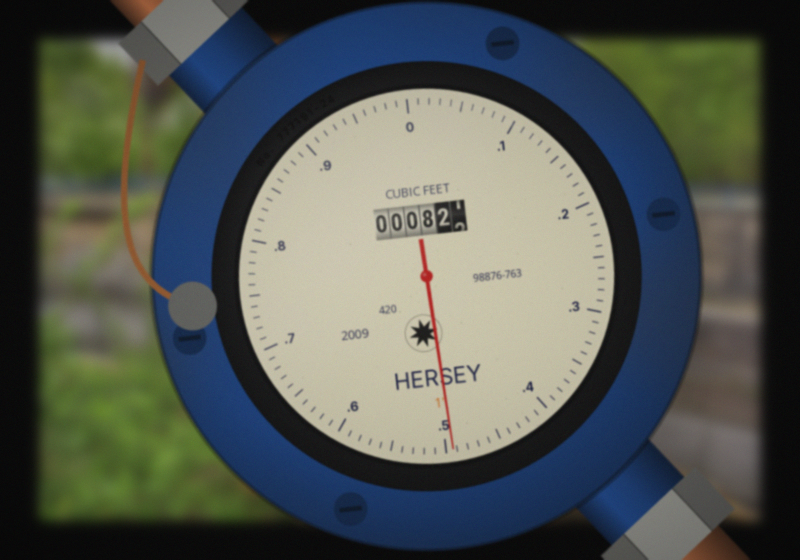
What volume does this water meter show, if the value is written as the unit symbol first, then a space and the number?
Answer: ft³ 821.49
